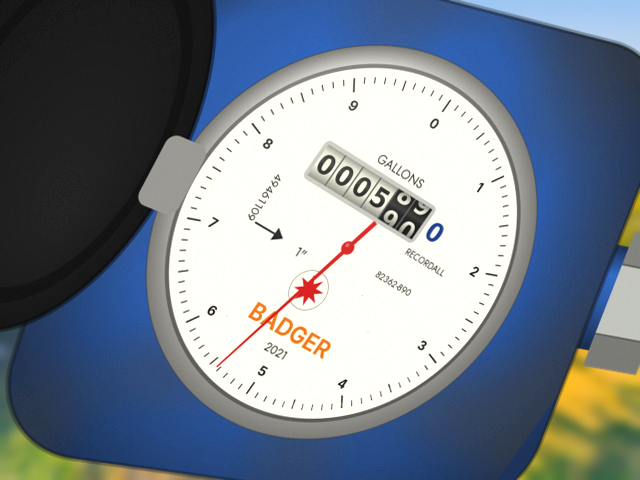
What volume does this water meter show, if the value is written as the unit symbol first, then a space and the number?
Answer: gal 5895.4
